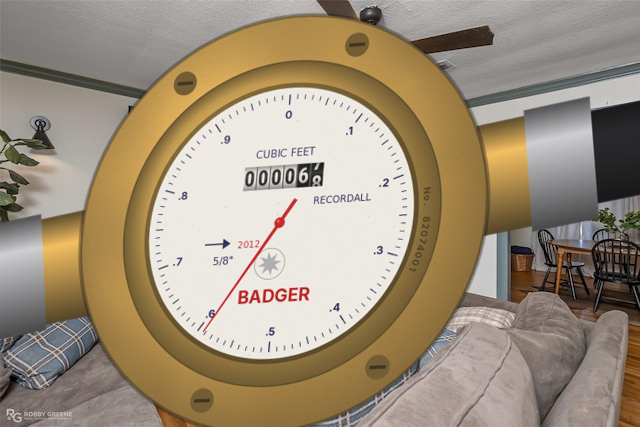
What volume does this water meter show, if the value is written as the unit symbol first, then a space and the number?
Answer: ft³ 67.59
